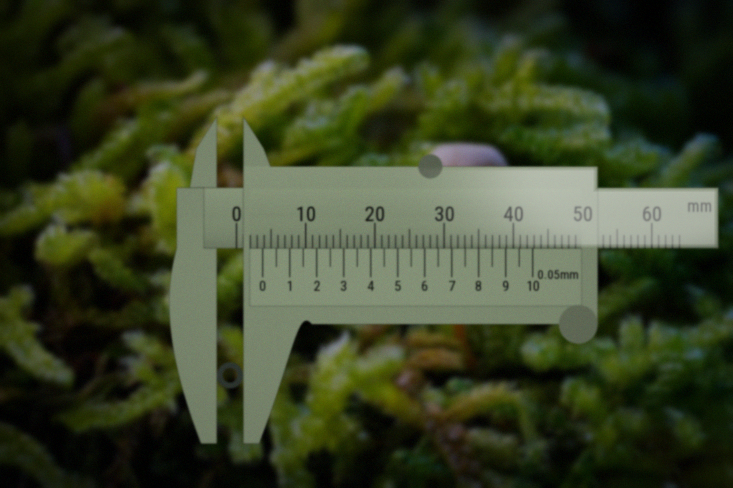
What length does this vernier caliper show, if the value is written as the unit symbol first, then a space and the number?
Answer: mm 3.8
